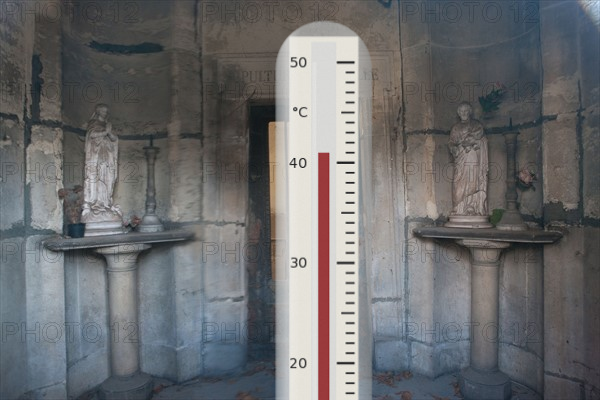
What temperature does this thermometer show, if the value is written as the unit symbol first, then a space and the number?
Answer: °C 41
